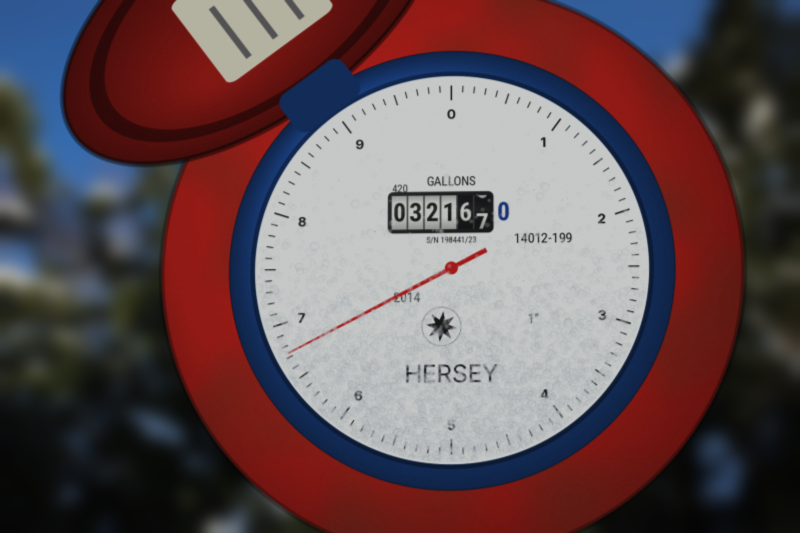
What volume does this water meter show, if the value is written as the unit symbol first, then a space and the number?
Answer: gal 321666.7
